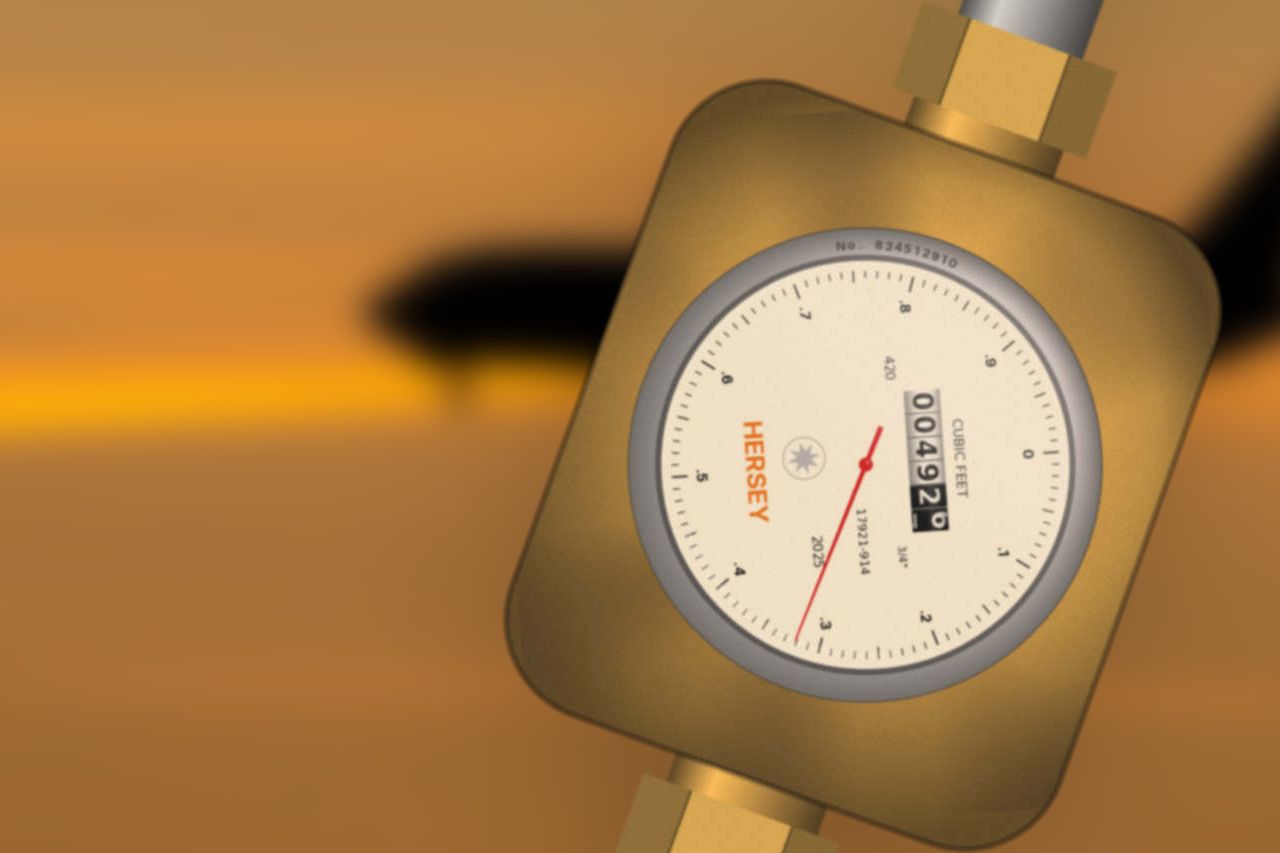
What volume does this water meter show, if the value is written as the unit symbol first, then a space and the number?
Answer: ft³ 4926.32
